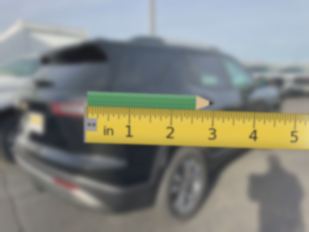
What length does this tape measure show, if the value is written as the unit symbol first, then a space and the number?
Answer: in 3
